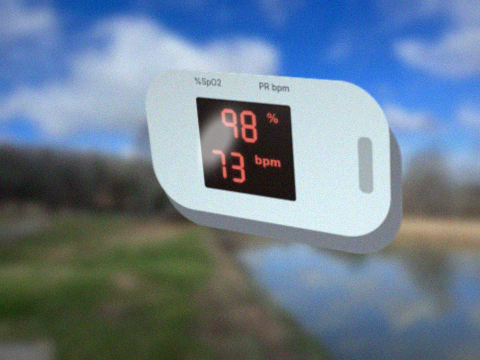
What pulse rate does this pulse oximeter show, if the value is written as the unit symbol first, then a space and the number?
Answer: bpm 73
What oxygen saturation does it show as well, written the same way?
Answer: % 98
